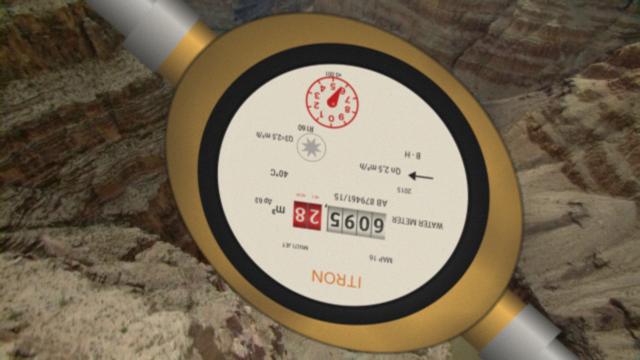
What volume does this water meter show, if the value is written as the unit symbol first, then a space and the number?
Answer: m³ 6095.285
